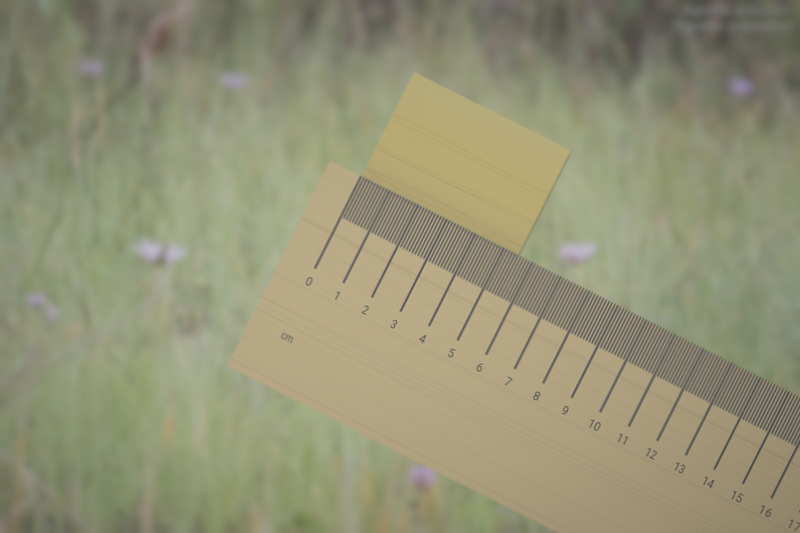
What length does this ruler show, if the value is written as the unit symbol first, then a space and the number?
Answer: cm 5.5
